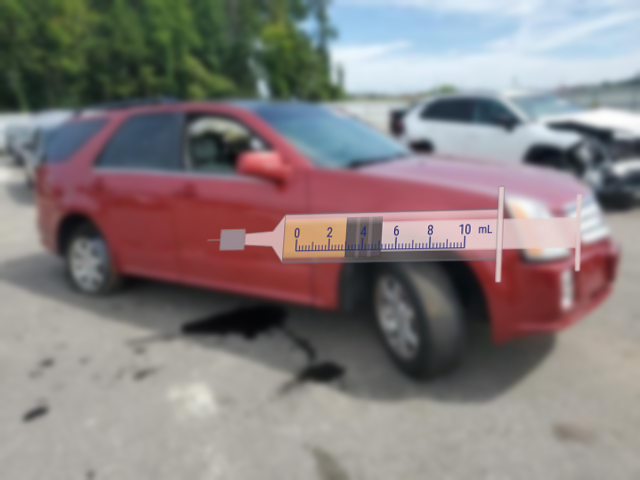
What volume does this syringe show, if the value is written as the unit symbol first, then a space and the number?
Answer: mL 3
